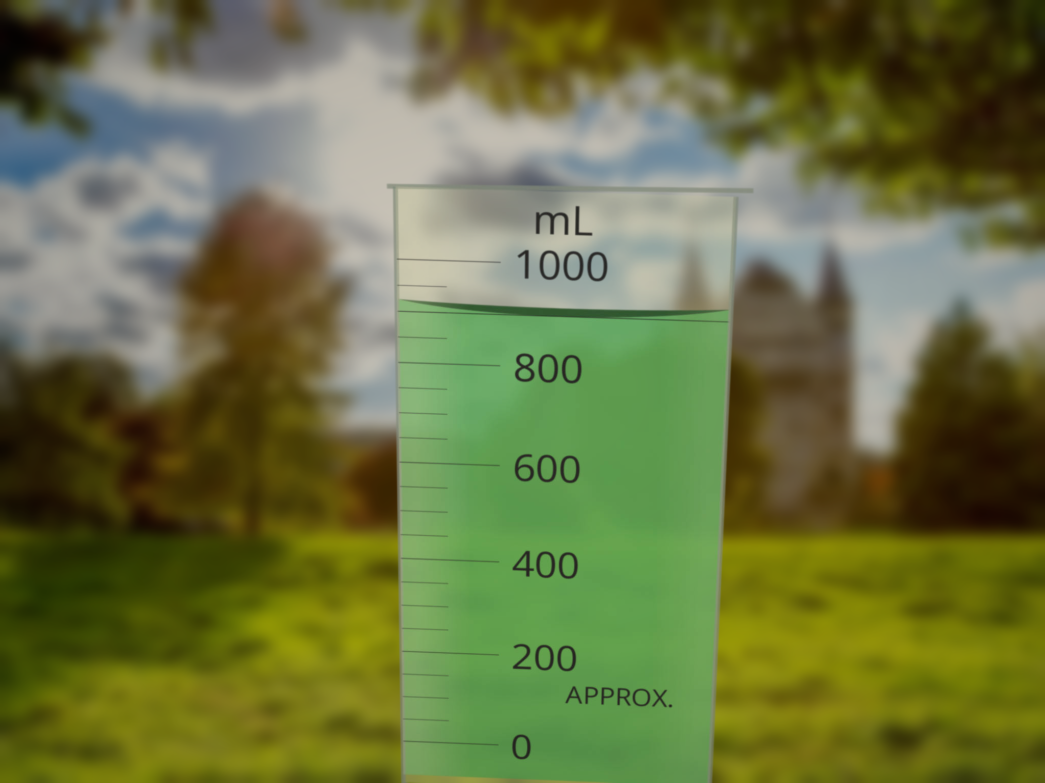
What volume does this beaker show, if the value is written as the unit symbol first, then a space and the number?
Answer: mL 900
